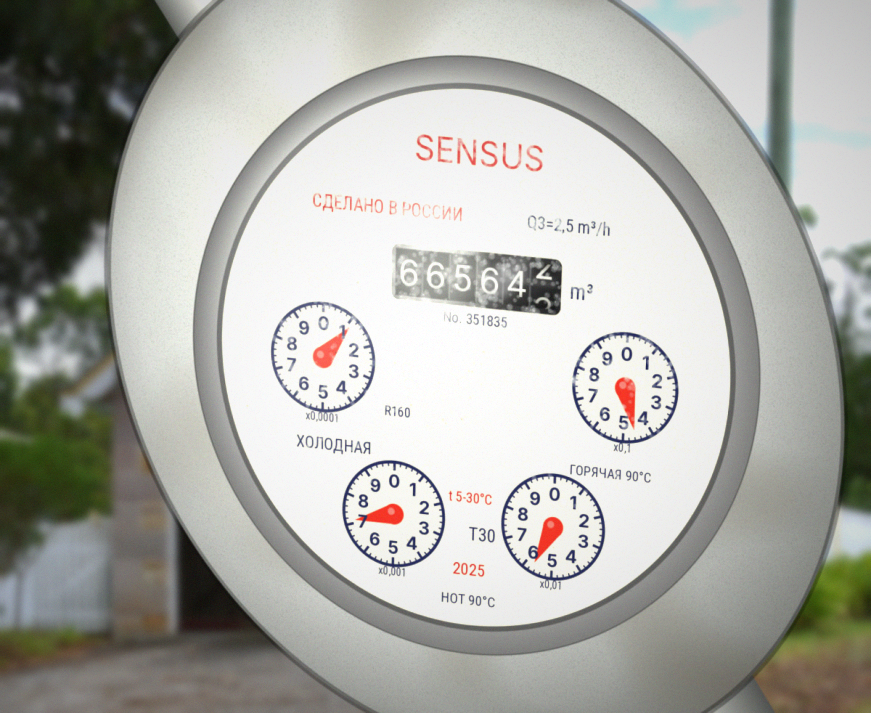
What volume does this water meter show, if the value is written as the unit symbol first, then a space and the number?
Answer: m³ 665642.4571
